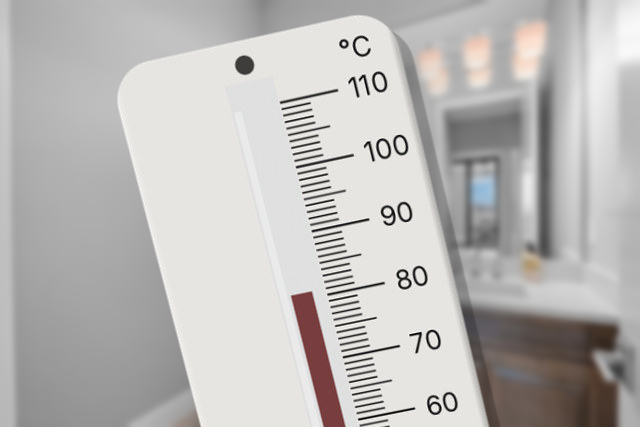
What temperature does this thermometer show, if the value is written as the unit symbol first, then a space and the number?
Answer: °C 81
